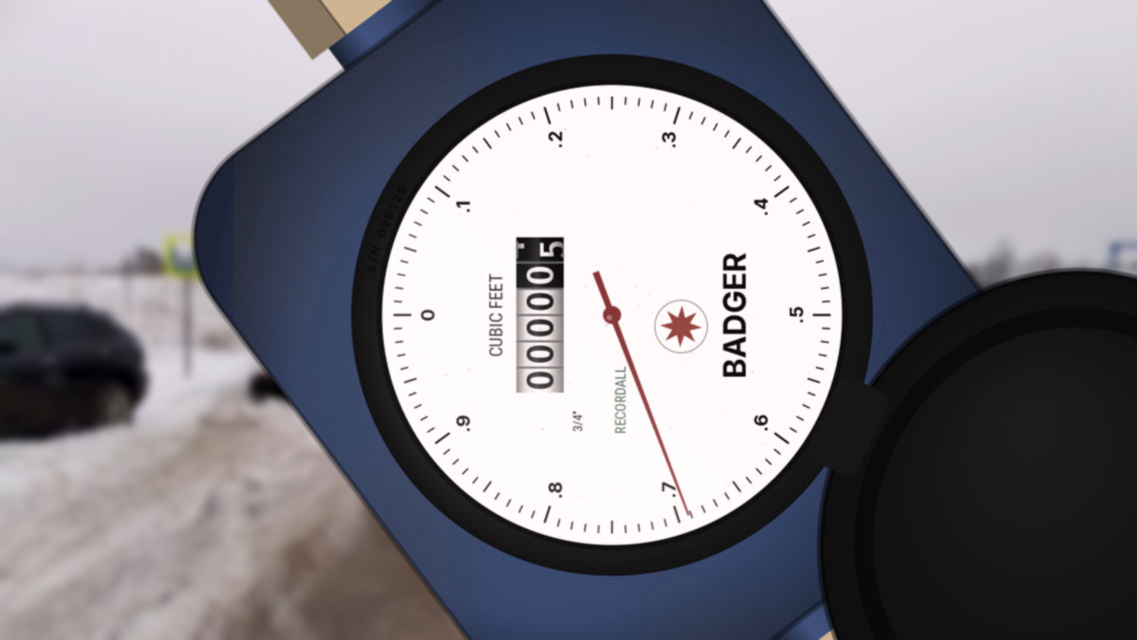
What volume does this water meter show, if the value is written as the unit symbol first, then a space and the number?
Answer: ft³ 4.69
